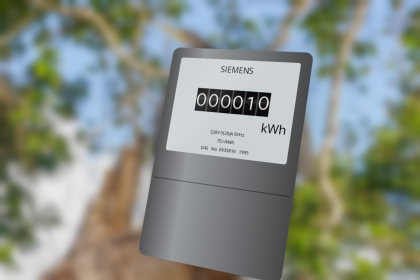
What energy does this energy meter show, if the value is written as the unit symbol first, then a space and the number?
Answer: kWh 10
